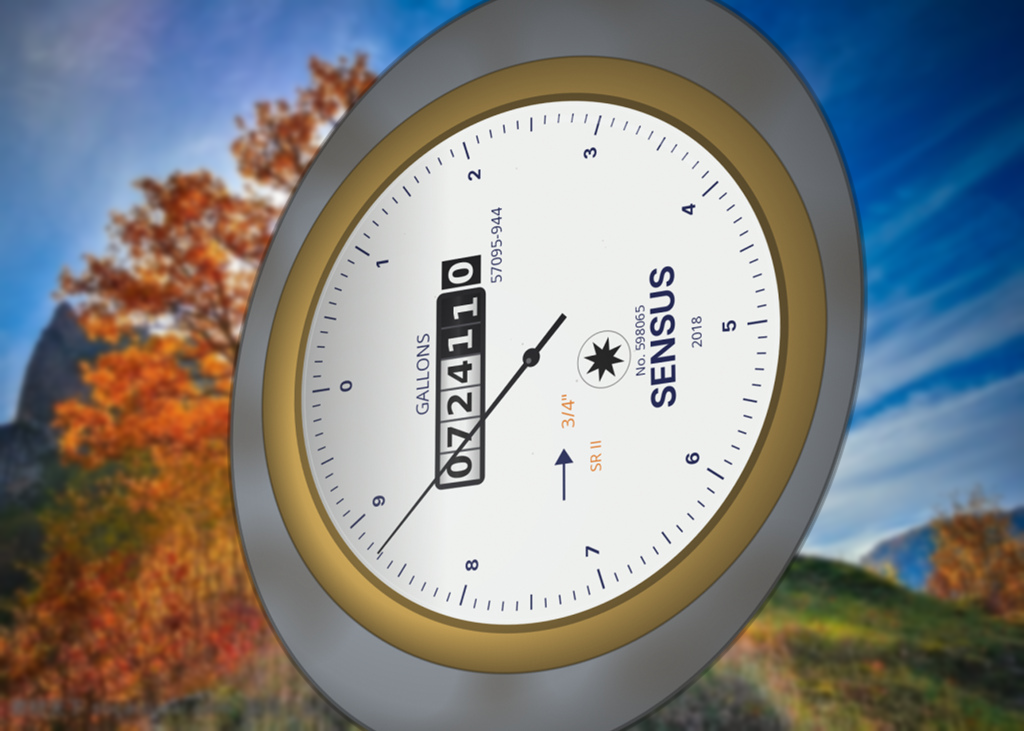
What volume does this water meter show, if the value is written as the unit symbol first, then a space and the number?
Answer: gal 724108.7
